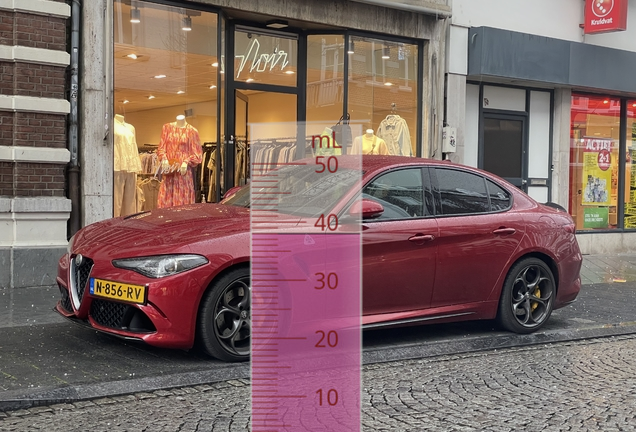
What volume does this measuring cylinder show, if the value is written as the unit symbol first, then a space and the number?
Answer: mL 38
